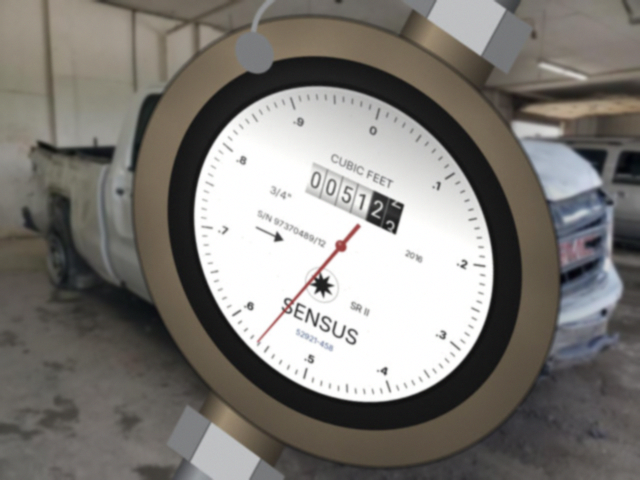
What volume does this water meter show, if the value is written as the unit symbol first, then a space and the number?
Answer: ft³ 5122.56
